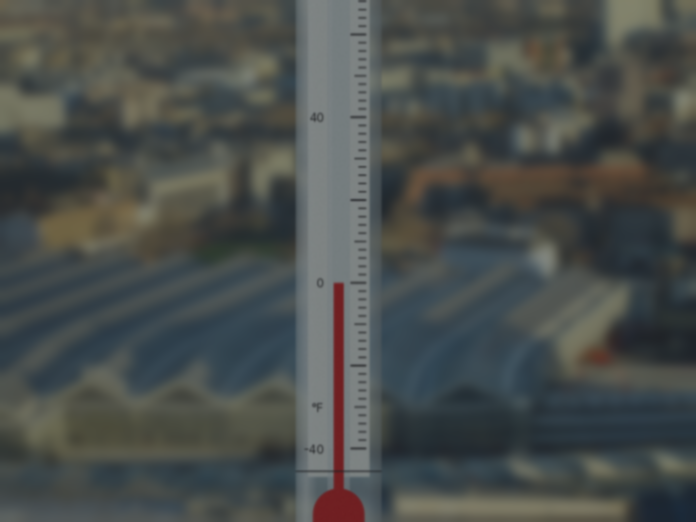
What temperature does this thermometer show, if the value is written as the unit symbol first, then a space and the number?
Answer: °F 0
